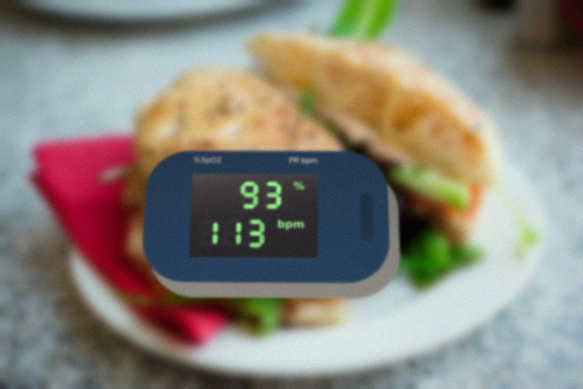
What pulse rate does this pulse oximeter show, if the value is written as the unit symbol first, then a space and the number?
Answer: bpm 113
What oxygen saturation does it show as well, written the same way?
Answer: % 93
